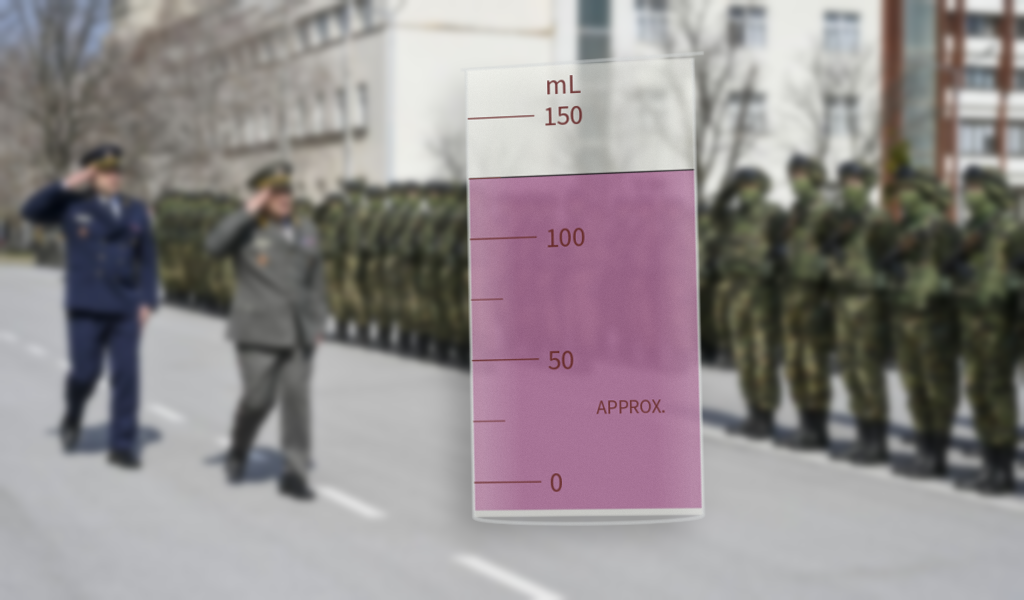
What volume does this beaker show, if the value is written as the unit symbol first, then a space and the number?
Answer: mL 125
